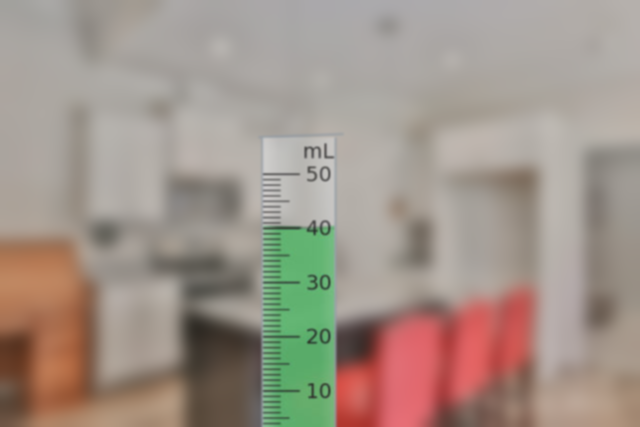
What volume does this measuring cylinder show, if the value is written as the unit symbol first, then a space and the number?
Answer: mL 40
